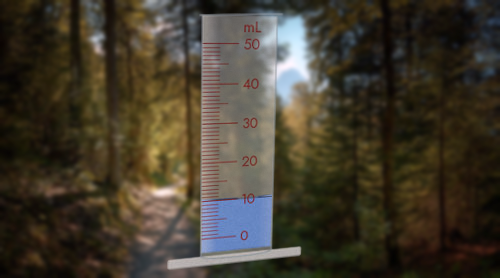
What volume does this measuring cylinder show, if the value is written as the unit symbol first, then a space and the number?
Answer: mL 10
